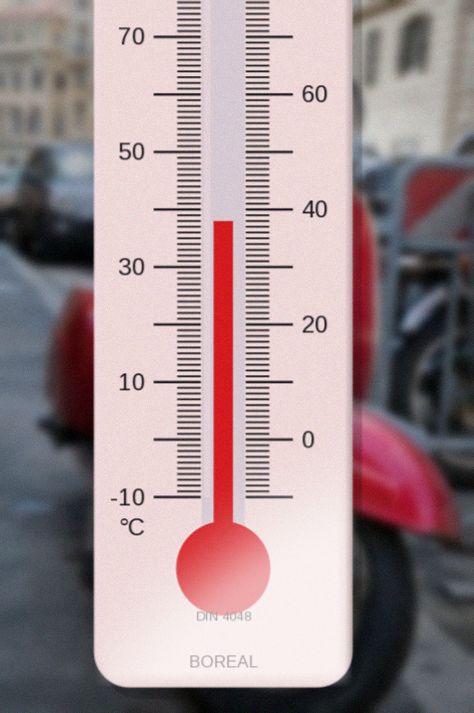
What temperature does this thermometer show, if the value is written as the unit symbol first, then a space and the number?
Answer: °C 38
